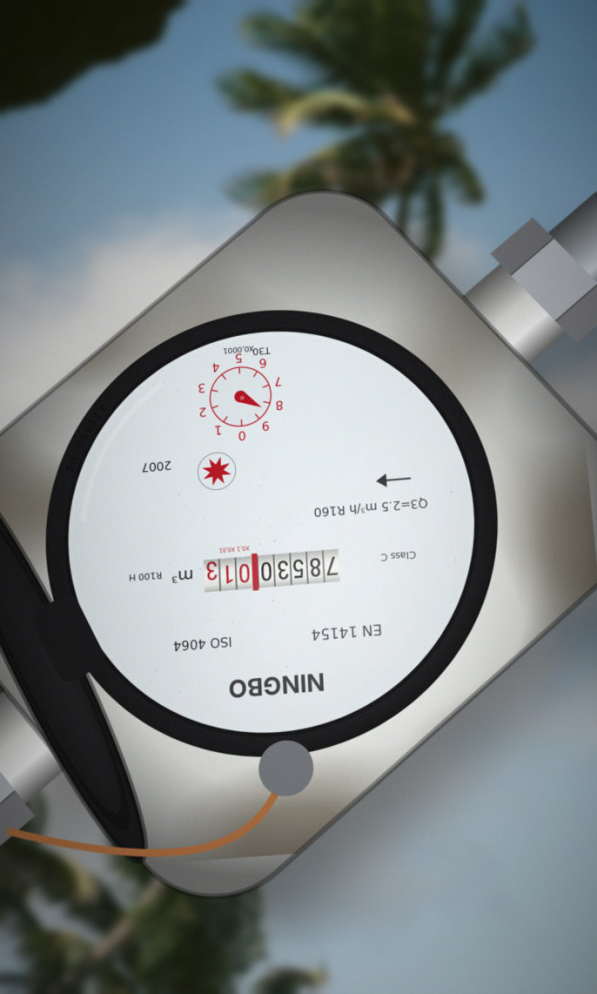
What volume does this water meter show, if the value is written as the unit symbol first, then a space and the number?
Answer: m³ 78530.0128
